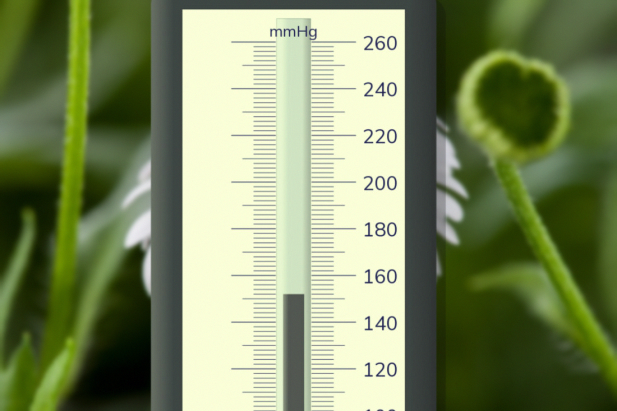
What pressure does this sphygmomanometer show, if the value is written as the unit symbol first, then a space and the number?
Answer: mmHg 152
